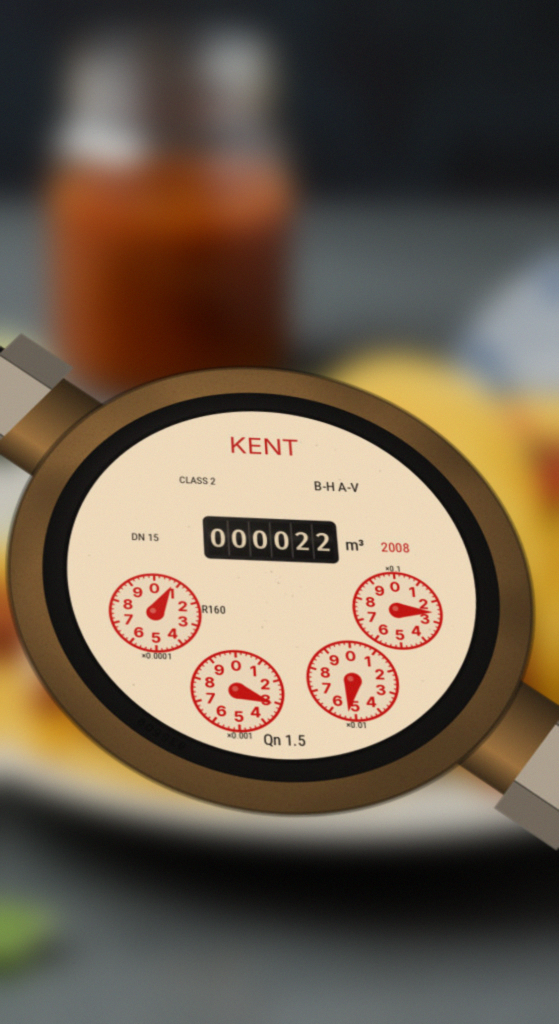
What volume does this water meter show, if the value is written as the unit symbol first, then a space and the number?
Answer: m³ 22.2530
